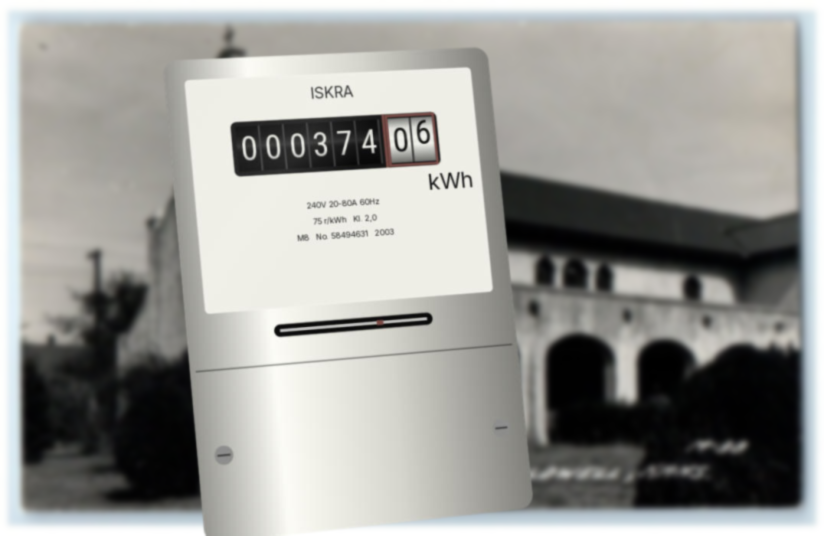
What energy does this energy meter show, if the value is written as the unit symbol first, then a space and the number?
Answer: kWh 374.06
